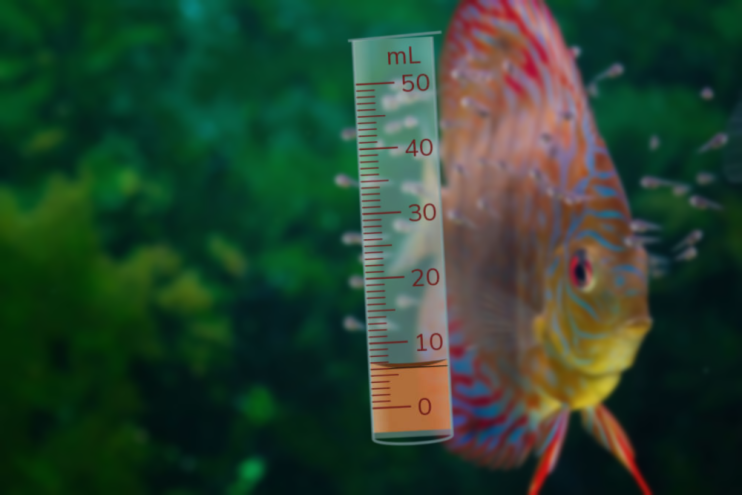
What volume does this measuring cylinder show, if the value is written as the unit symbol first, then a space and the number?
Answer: mL 6
